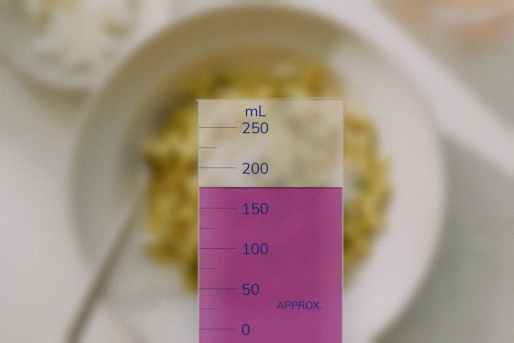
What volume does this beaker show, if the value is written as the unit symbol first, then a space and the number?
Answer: mL 175
